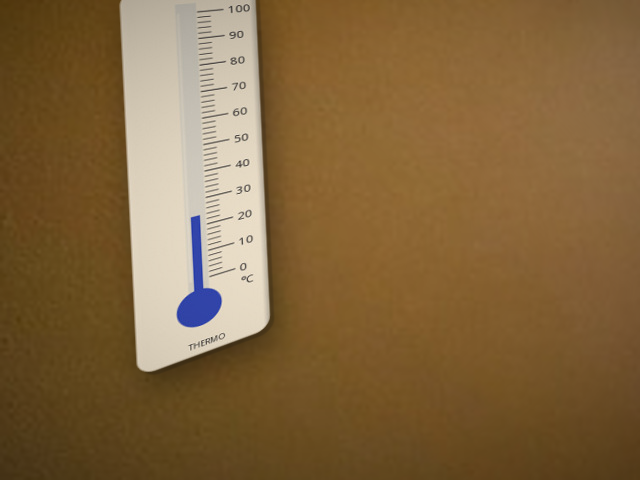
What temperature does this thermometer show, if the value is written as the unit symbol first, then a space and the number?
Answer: °C 24
